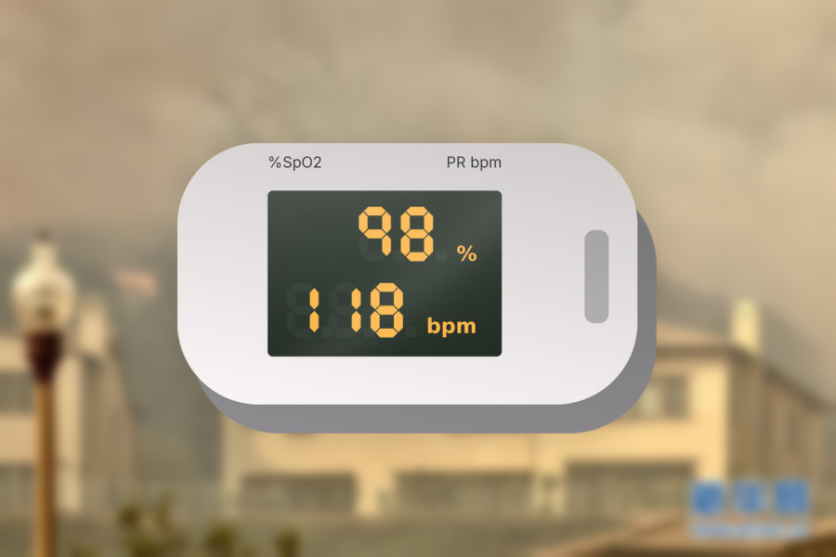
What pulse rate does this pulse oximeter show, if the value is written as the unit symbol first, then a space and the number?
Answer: bpm 118
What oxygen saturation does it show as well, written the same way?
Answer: % 98
